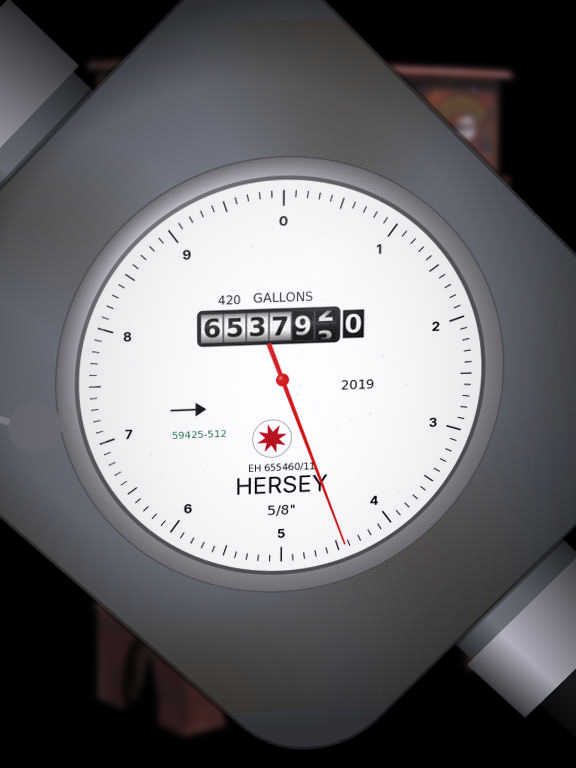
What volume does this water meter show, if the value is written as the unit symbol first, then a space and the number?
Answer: gal 6537924.4
